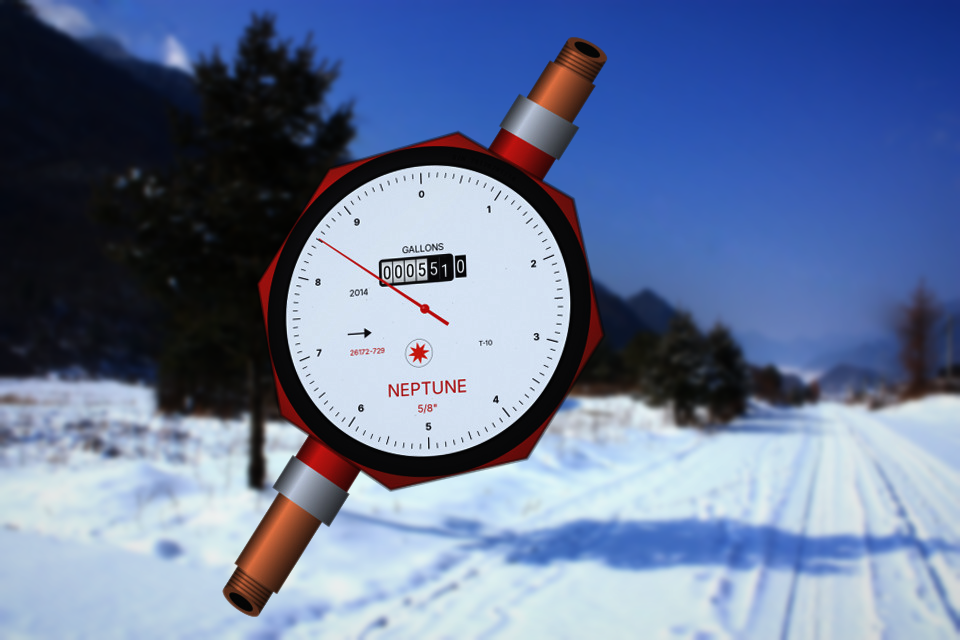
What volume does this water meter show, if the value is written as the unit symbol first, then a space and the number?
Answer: gal 5508.5
